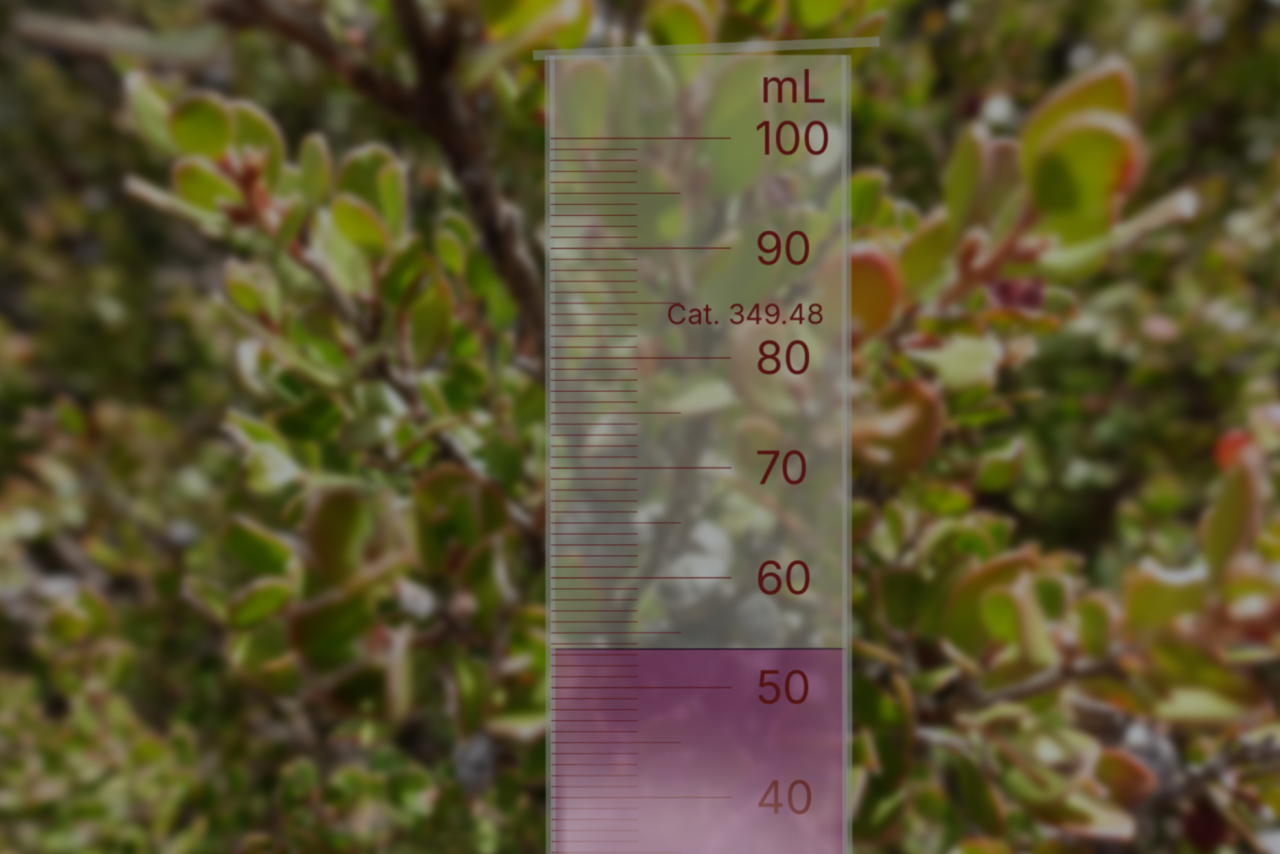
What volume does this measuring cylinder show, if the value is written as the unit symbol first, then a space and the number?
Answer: mL 53.5
